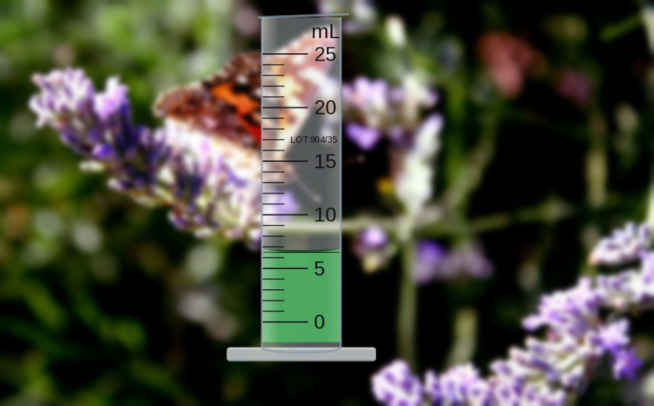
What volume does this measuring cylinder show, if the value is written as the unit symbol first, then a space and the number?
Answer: mL 6.5
